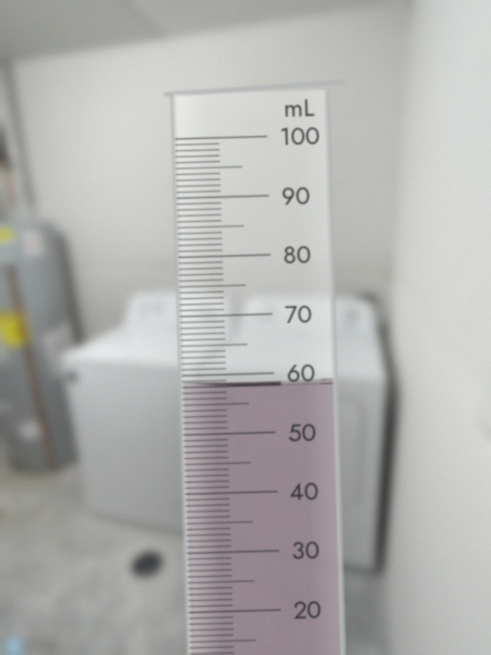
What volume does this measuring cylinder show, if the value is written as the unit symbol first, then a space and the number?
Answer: mL 58
